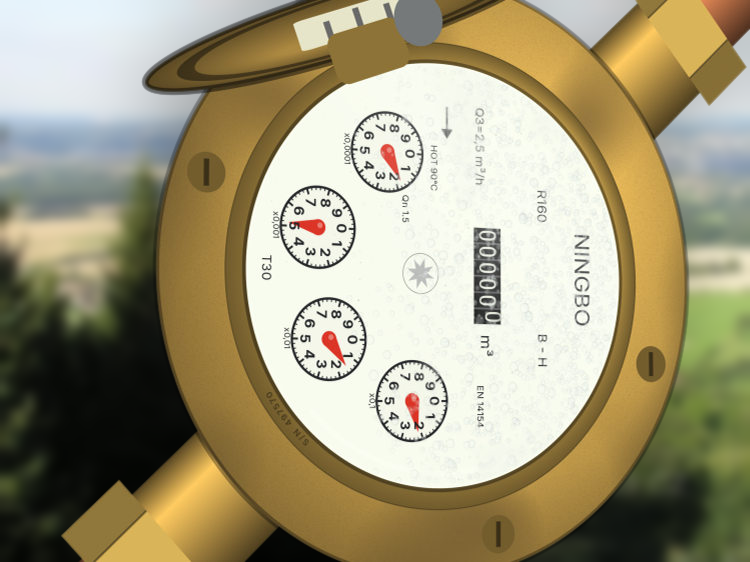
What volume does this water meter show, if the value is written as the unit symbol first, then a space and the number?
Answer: m³ 0.2151
